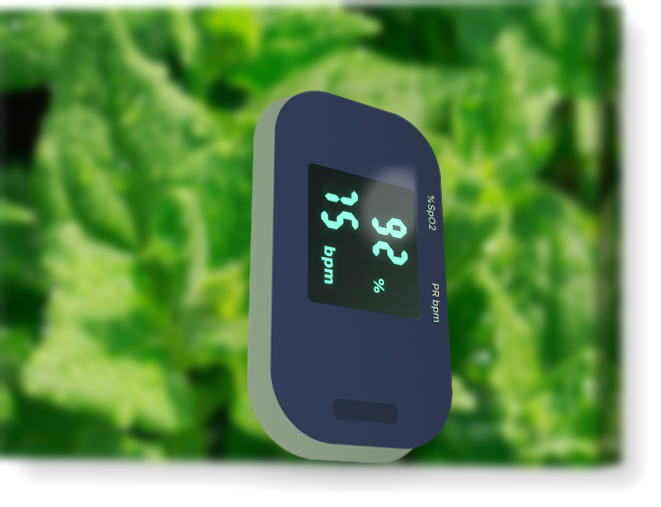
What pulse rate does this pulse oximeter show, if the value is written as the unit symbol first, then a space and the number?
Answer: bpm 75
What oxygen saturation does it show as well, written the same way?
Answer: % 92
